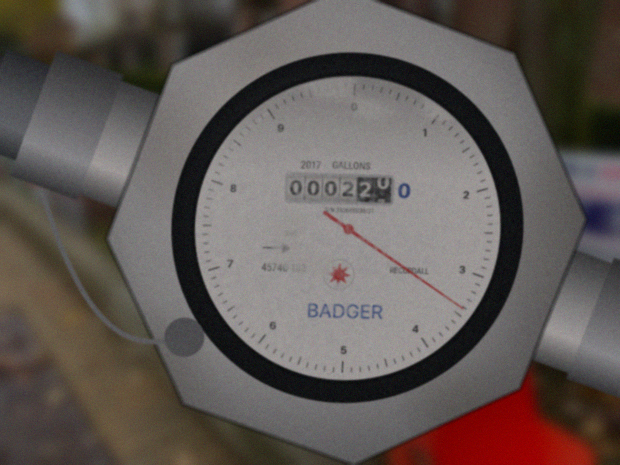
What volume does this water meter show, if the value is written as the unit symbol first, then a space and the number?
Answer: gal 2203.4
